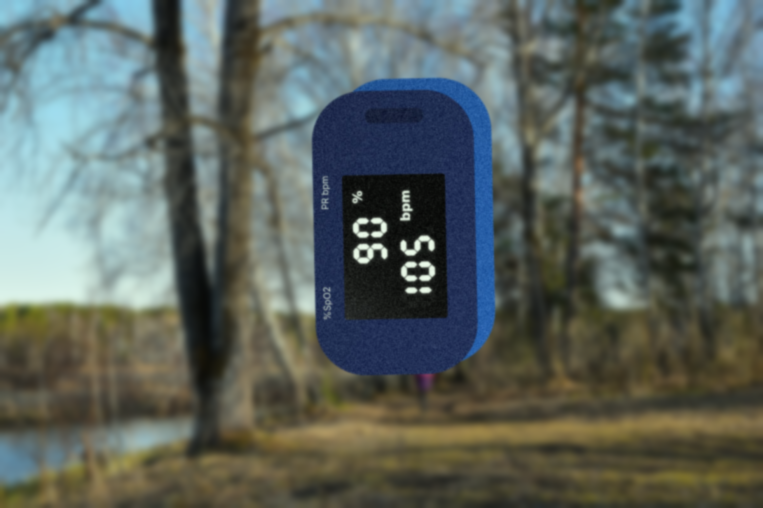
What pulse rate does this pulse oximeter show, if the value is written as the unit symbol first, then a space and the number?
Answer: bpm 105
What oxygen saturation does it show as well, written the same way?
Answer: % 90
